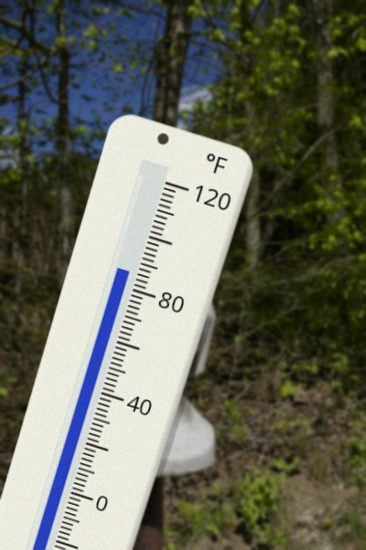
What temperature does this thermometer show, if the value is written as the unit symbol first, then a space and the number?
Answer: °F 86
